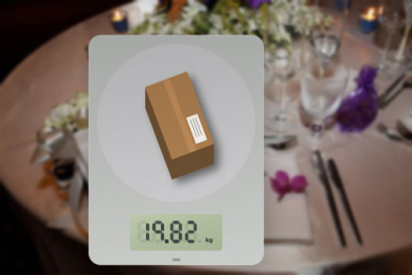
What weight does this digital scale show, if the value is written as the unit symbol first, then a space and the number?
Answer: kg 19.82
